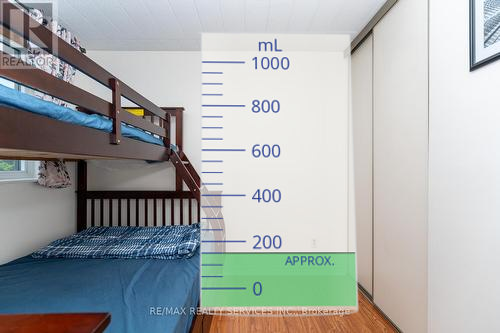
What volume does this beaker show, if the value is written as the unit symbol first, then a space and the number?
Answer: mL 150
